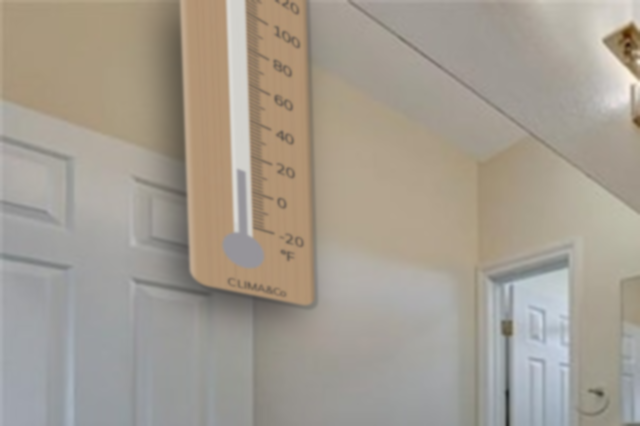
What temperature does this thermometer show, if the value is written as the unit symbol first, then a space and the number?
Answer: °F 10
